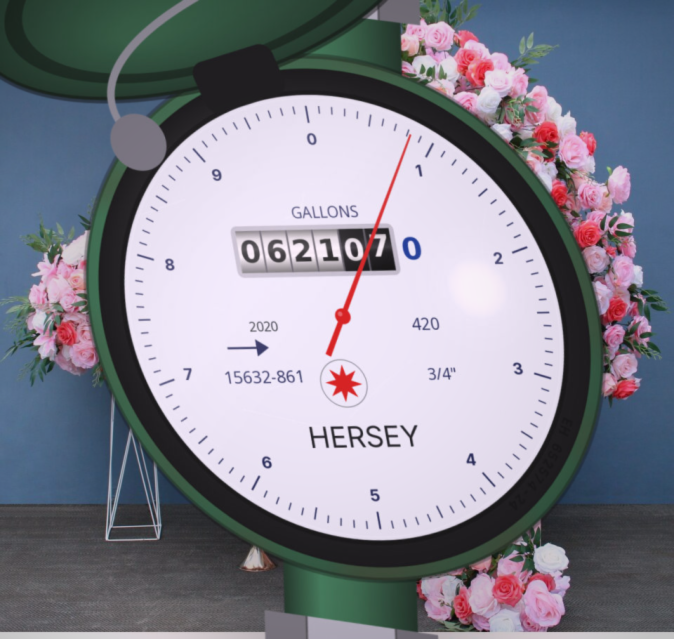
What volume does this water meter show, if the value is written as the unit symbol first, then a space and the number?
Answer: gal 621070.8
